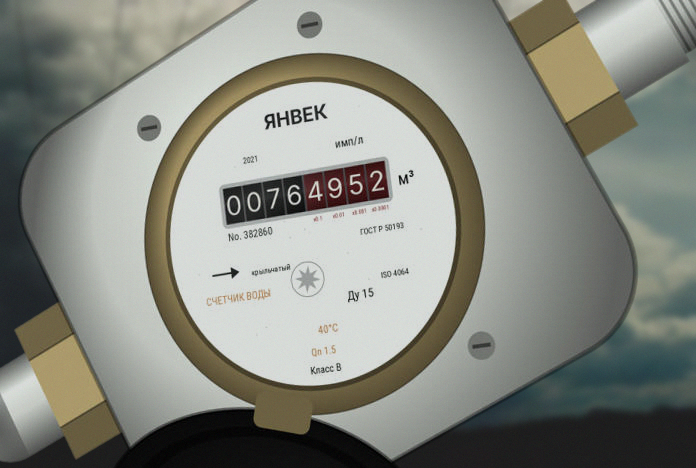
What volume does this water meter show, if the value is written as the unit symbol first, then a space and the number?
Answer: m³ 76.4952
